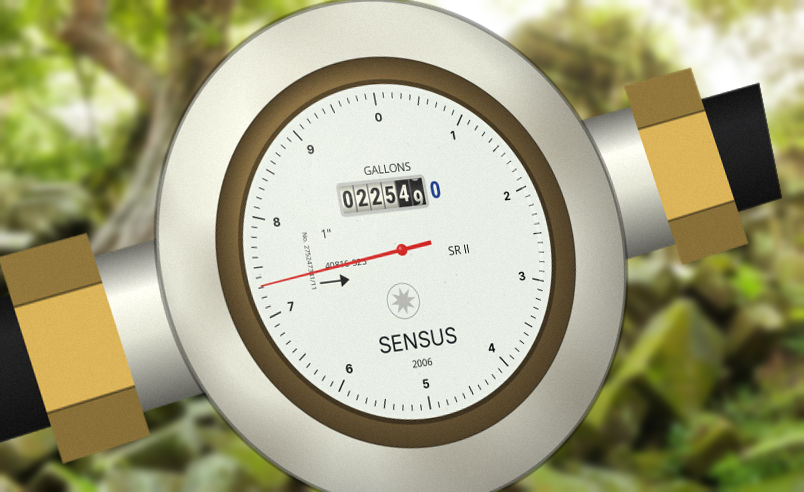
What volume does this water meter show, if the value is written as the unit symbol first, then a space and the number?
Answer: gal 225487.3
